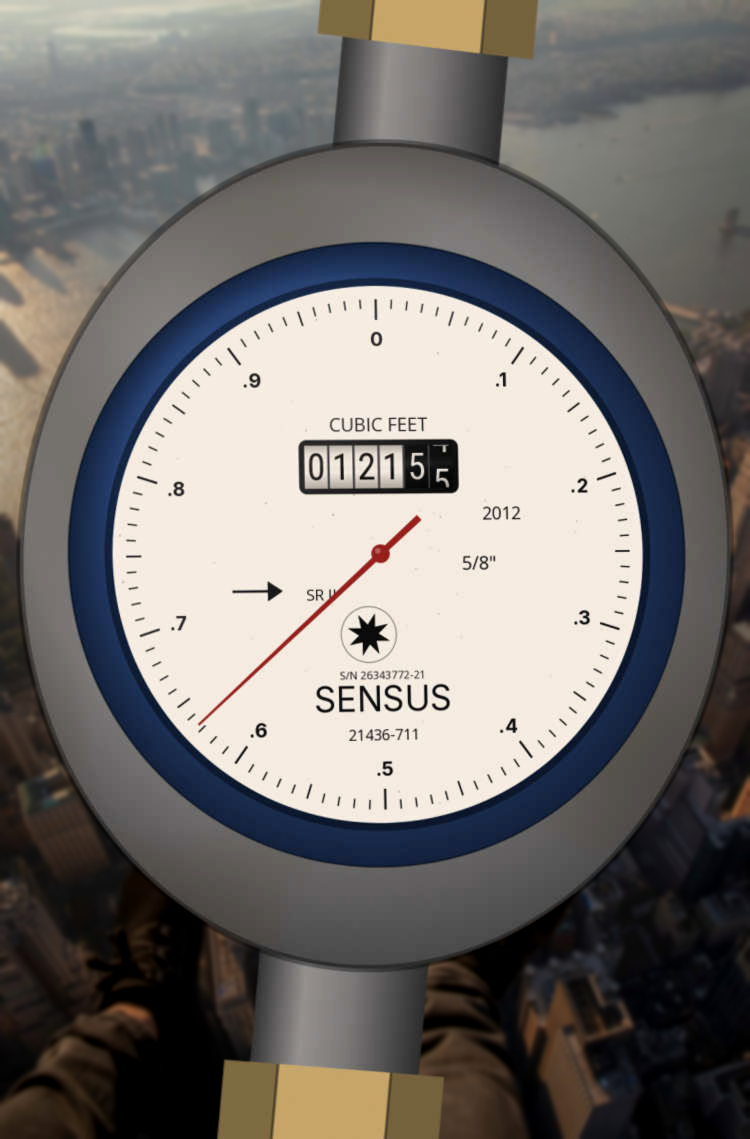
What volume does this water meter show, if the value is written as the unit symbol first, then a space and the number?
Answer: ft³ 12154.63
